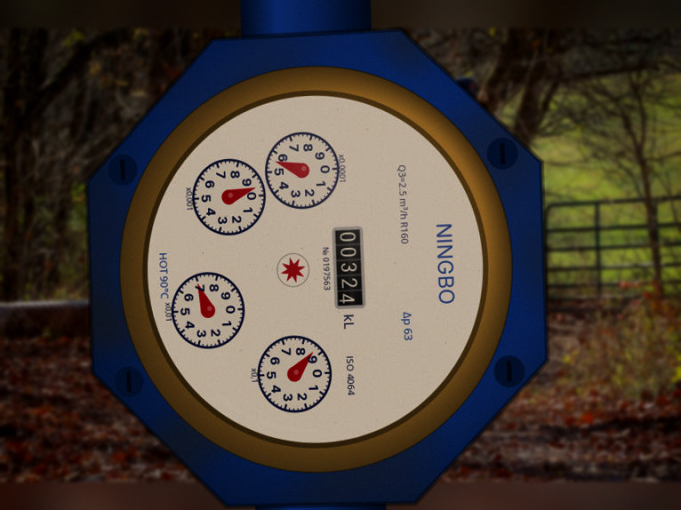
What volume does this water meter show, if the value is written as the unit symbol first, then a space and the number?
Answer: kL 323.8695
